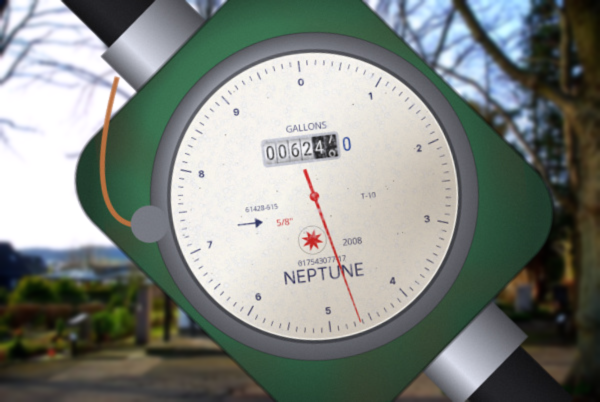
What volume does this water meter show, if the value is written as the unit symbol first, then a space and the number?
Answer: gal 62474.6
